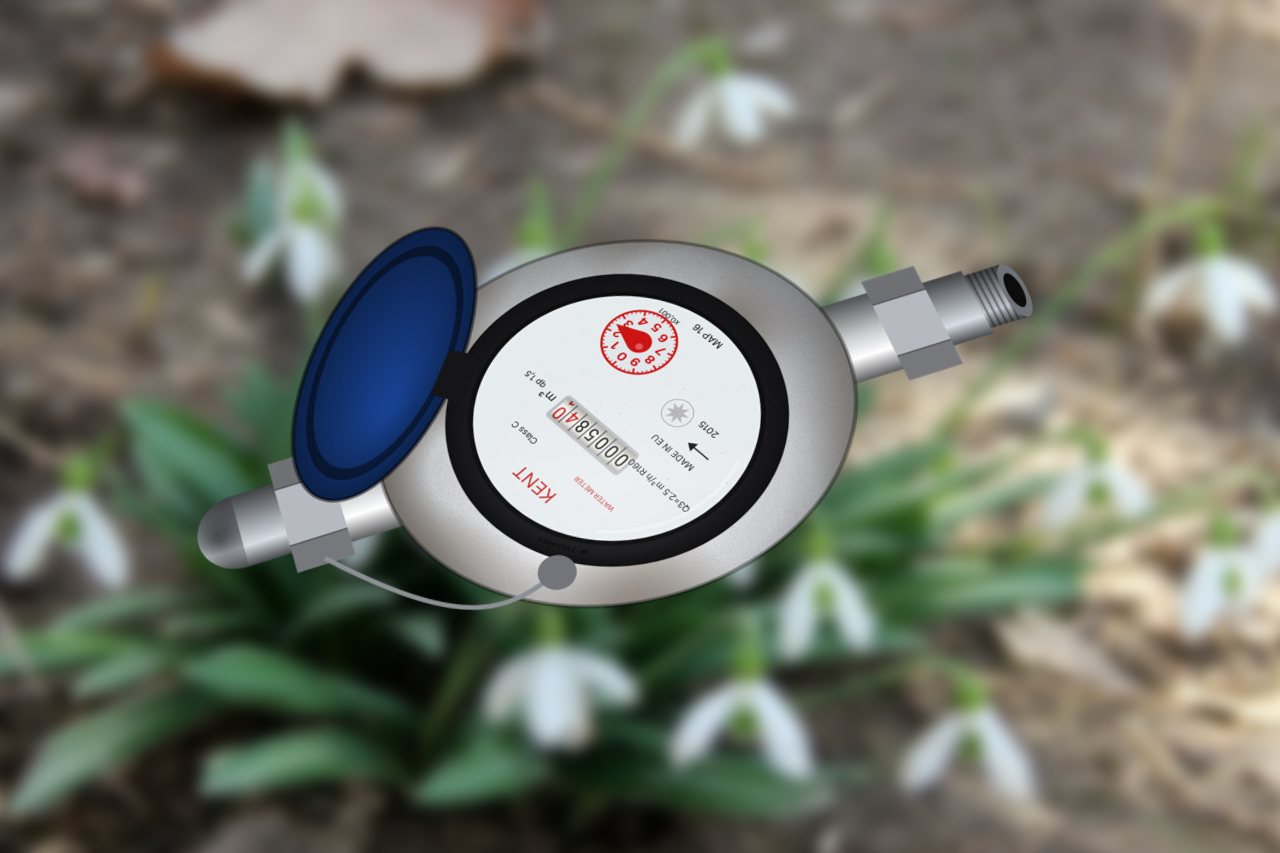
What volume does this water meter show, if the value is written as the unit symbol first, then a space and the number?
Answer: m³ 58.402
